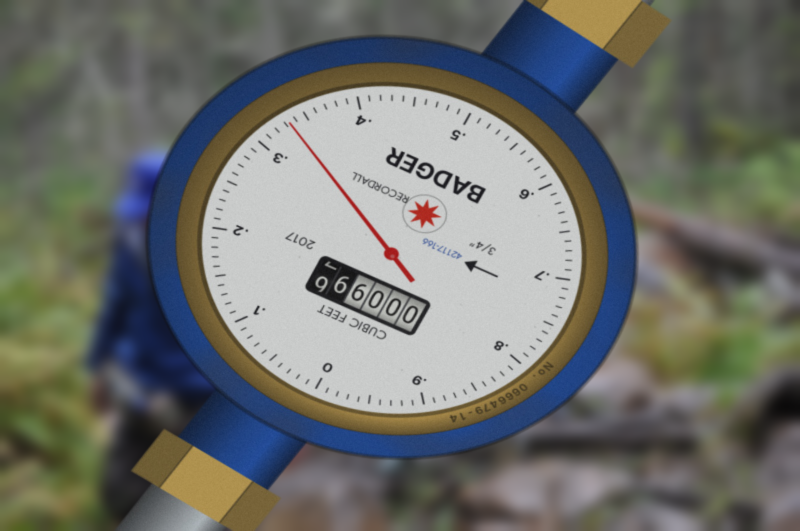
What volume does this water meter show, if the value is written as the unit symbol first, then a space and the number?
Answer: ft³ 996.33
